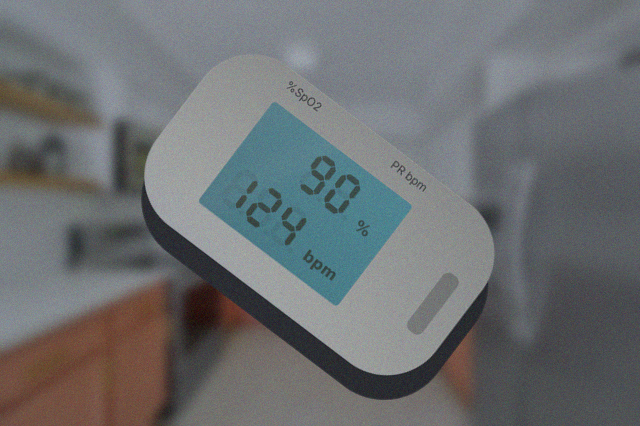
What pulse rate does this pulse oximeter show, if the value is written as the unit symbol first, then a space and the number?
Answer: bpm 124
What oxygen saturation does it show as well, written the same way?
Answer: % 90
